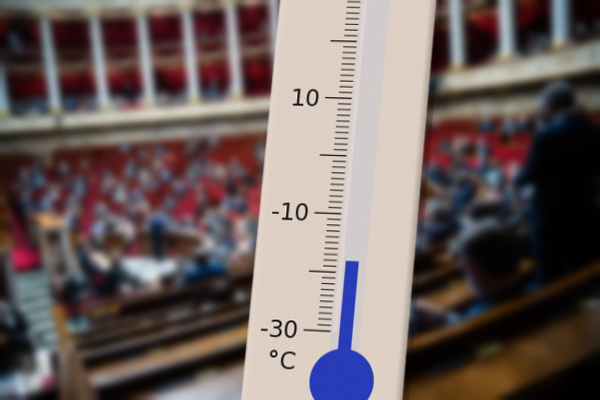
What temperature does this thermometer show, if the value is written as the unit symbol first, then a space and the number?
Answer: °C -18
